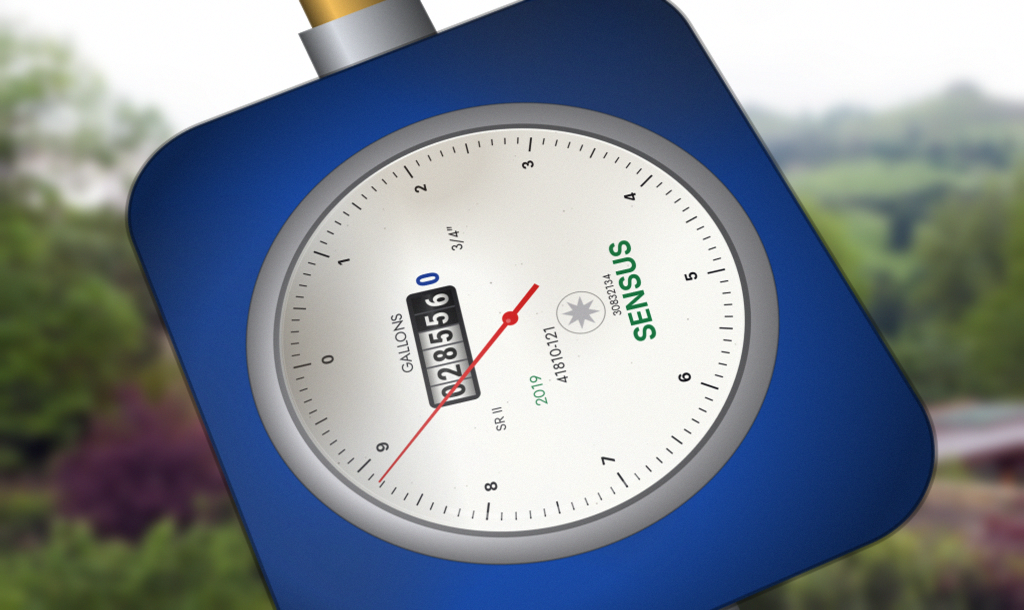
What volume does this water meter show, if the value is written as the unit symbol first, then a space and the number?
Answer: gal 285558.8
